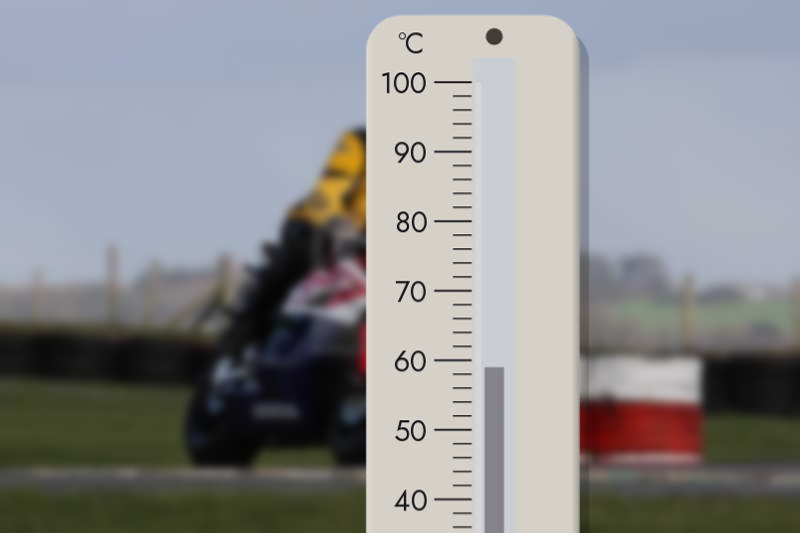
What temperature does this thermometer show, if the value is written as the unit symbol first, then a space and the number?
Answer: °C 59
